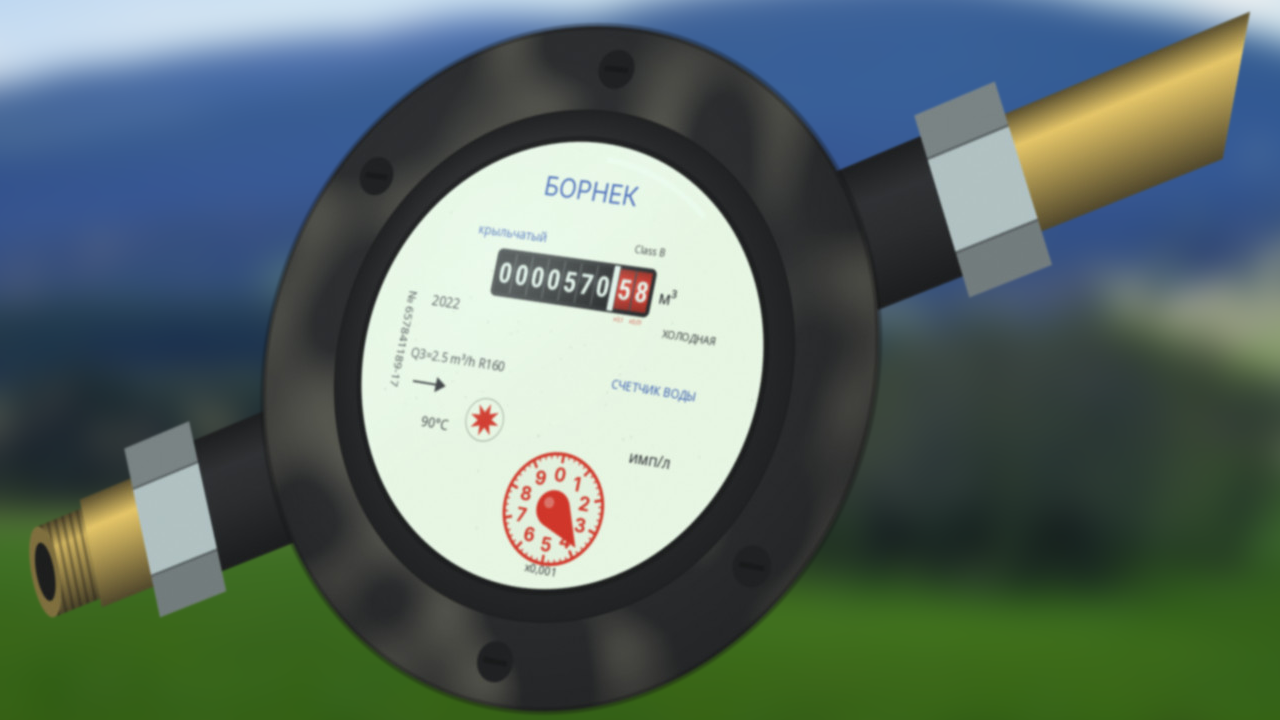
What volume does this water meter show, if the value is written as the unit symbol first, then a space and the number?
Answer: m³ 570.583
